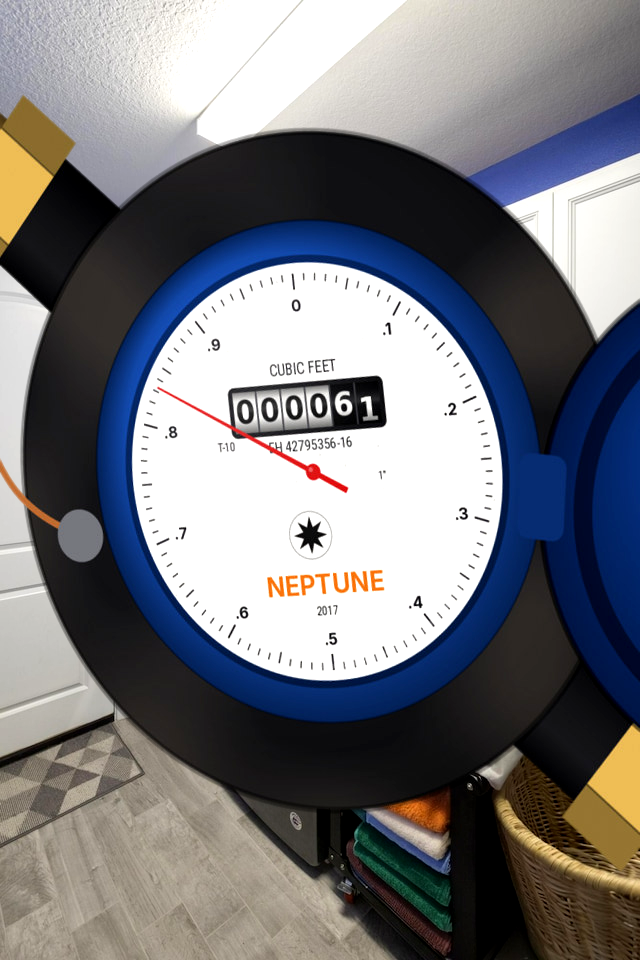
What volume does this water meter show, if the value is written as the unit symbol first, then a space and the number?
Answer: ft³ 60.83
